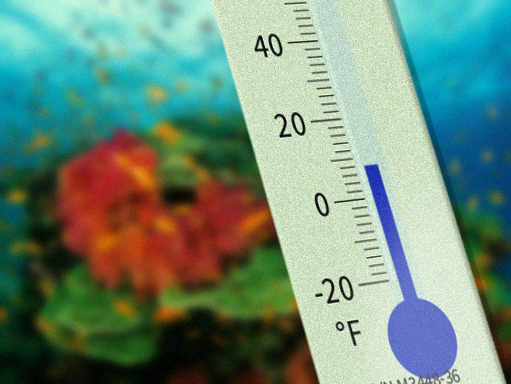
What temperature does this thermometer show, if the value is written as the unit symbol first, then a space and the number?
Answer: °F 8
